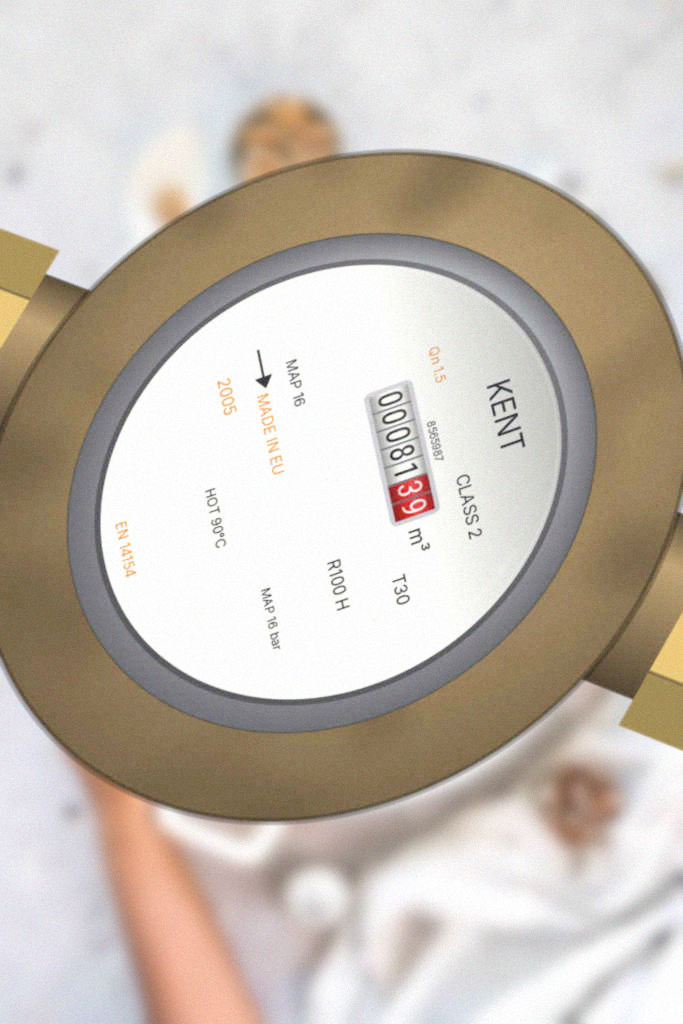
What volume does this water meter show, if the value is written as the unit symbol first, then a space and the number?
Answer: m³ 81.39
